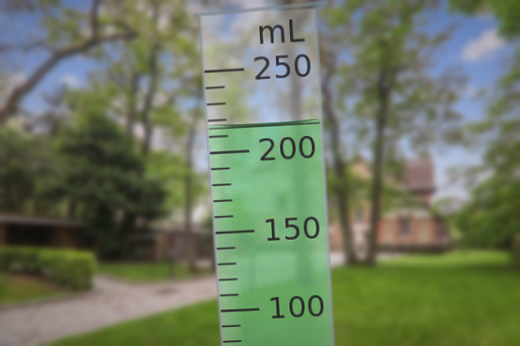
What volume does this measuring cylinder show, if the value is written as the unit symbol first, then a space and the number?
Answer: mL 215
